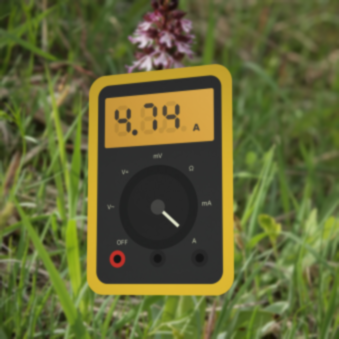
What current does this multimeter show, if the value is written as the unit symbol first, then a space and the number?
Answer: A 4.74
